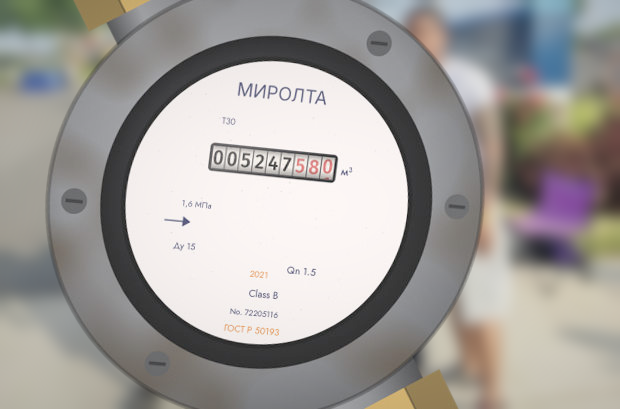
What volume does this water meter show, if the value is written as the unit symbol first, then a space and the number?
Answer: m³ 5247.580
